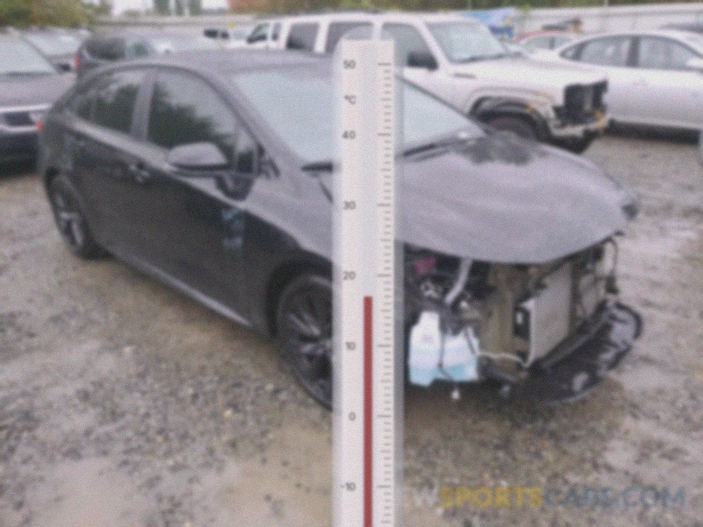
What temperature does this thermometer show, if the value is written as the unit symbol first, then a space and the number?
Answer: °C 17
